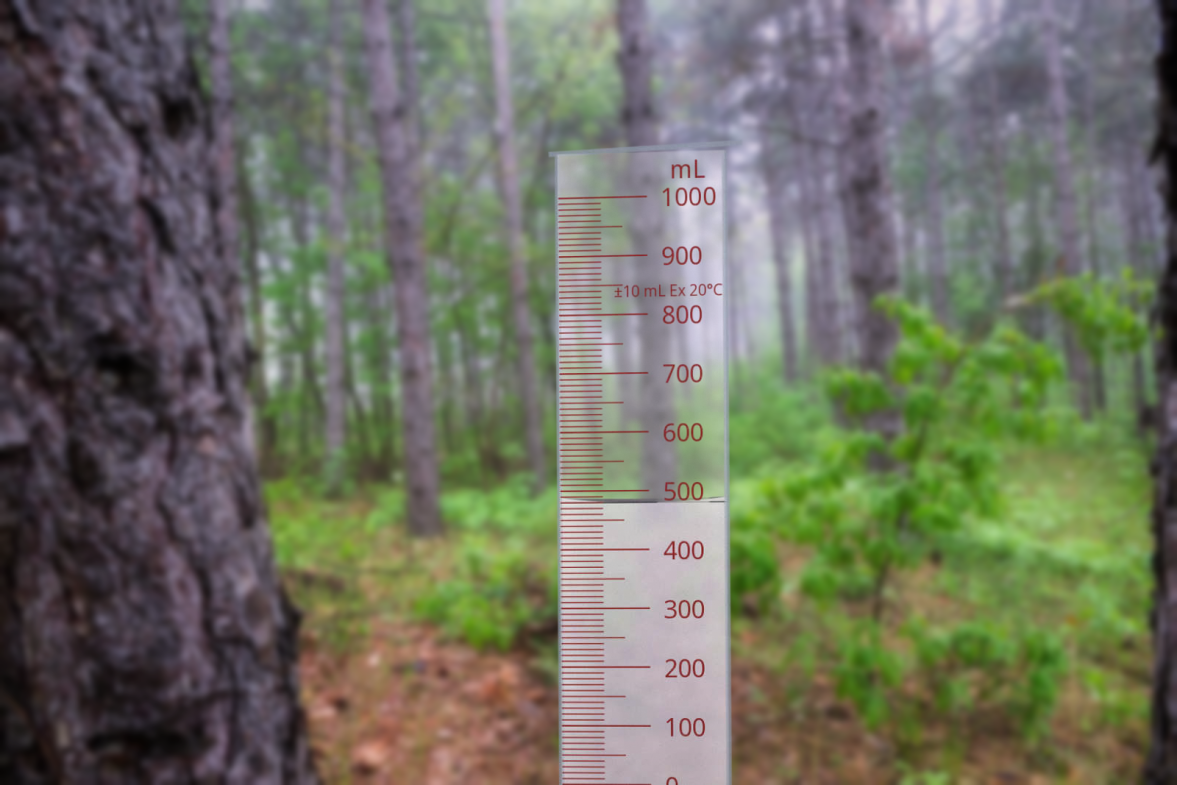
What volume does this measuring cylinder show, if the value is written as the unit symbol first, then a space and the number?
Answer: mL 480
